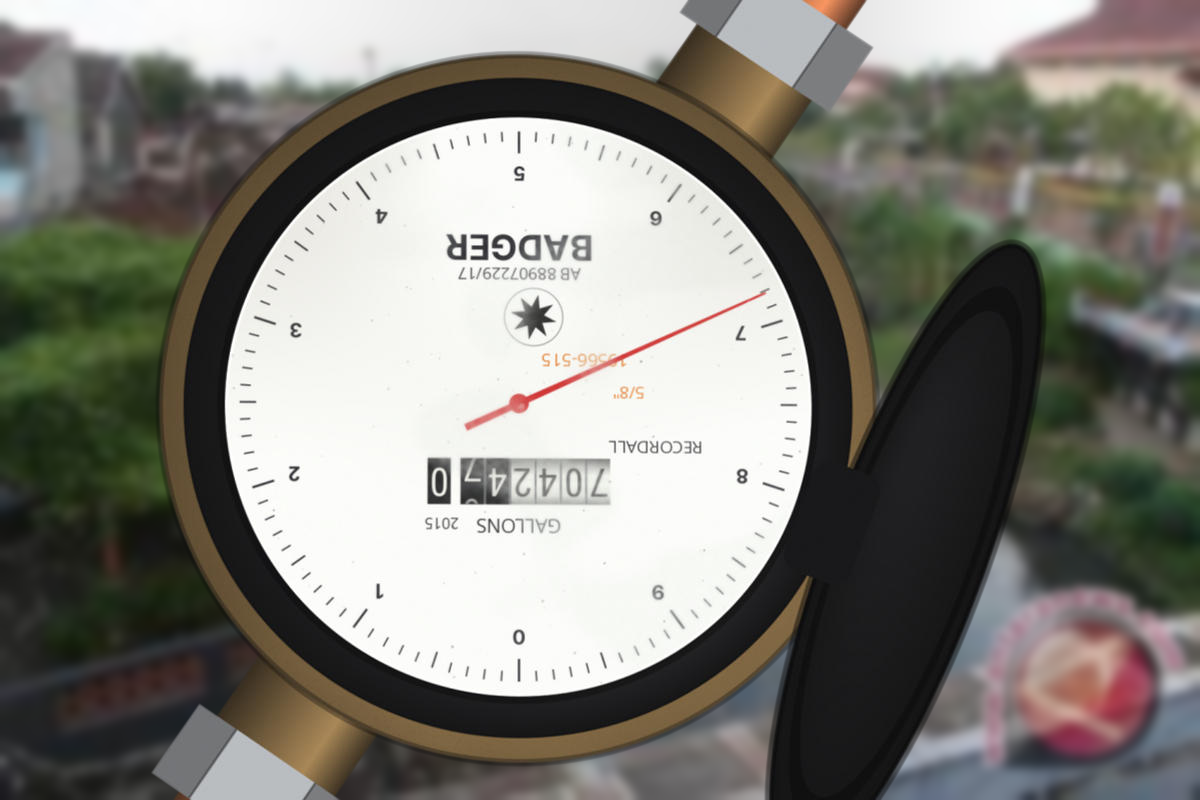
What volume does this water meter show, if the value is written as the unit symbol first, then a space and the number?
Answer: gal 7042466.8
